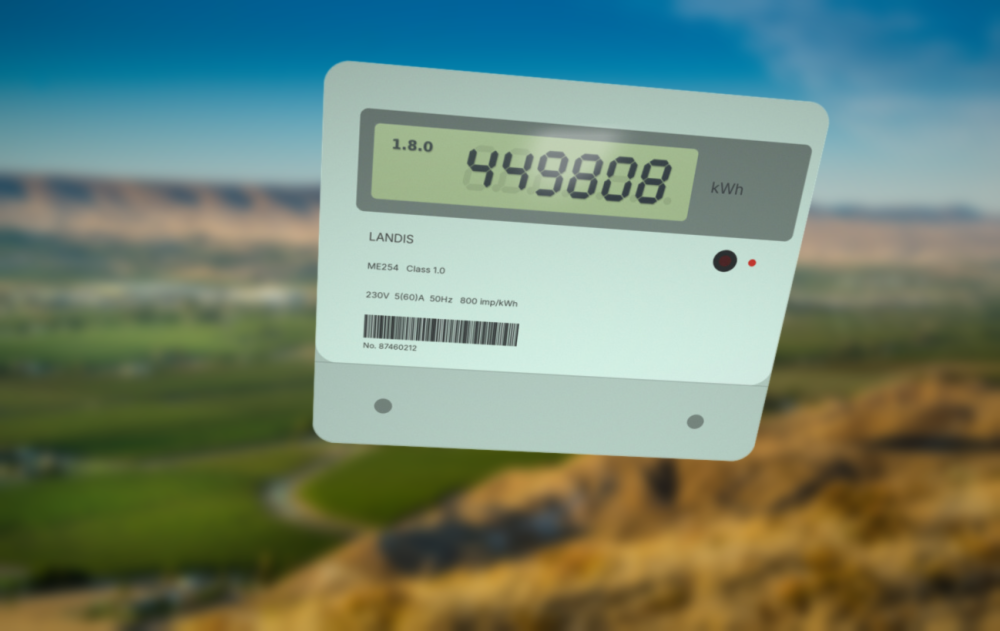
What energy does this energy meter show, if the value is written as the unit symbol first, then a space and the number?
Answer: kWh 449808
